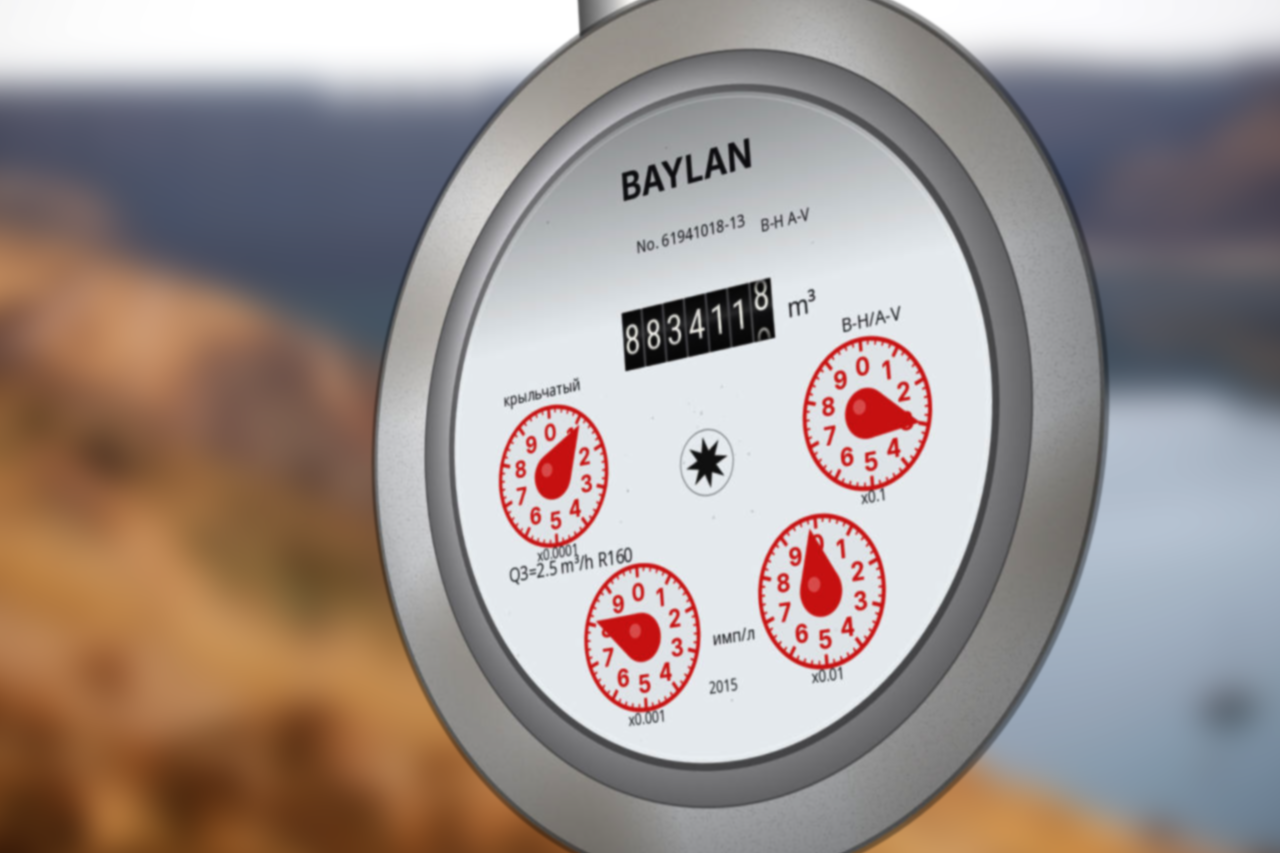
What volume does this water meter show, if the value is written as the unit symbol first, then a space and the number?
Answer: m³ 8834118.2981
